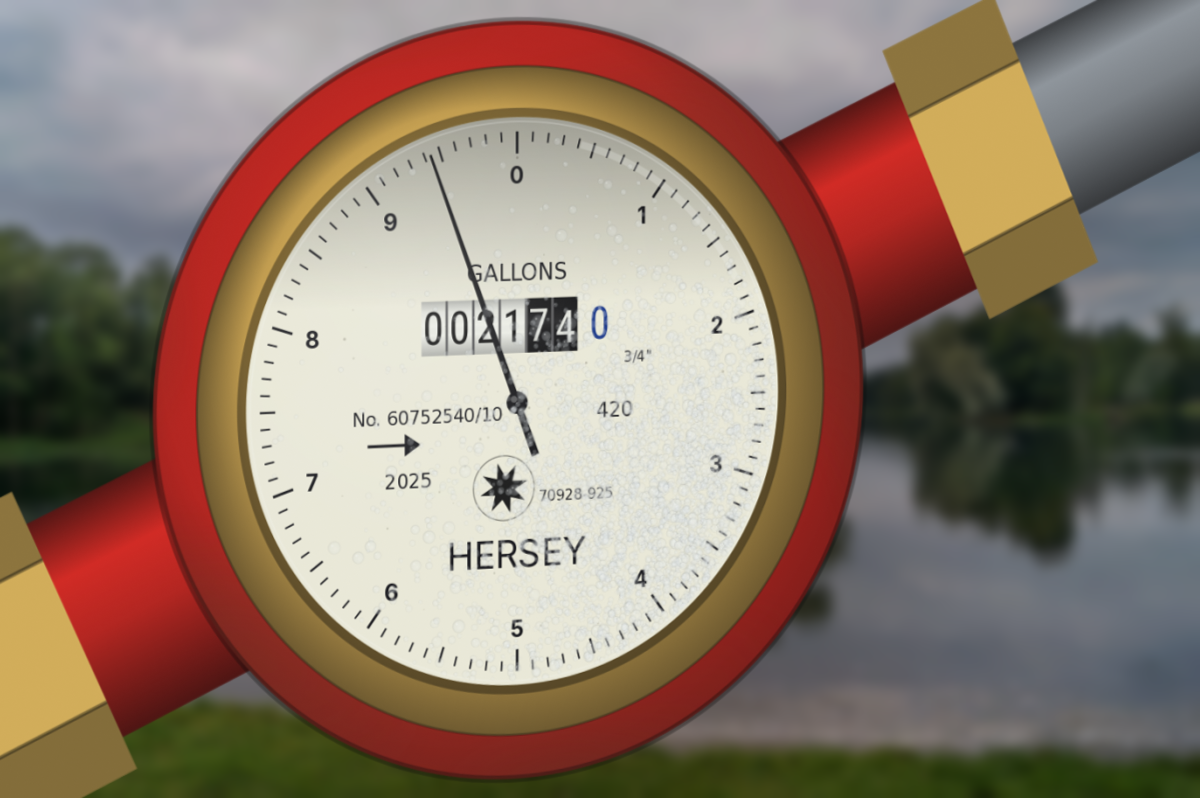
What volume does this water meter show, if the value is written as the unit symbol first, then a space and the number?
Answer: gal 21739.4
